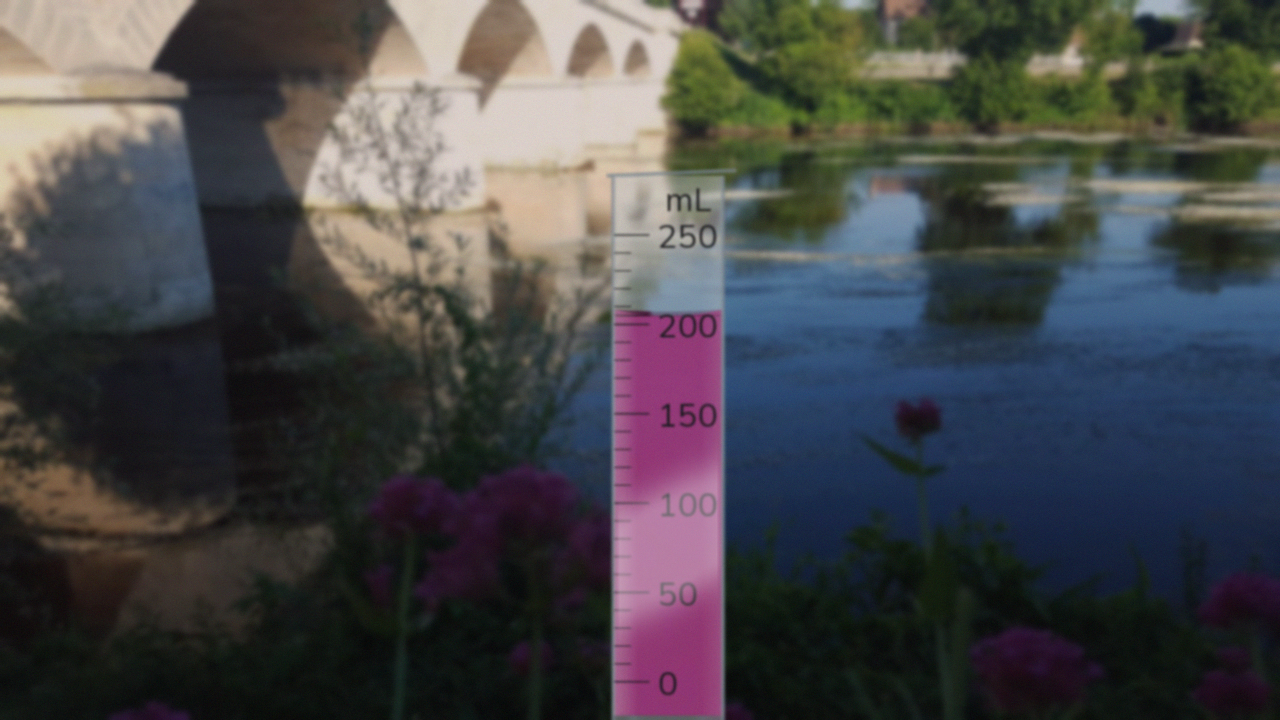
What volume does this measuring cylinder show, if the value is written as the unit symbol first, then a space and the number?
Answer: mL 205
